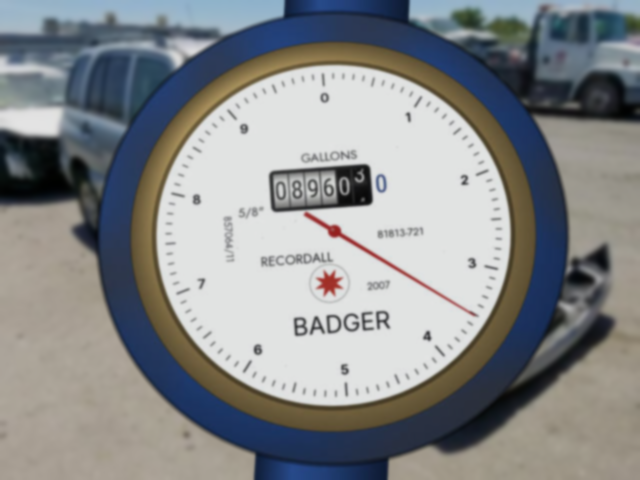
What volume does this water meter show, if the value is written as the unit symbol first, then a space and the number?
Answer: gal 896033.5
